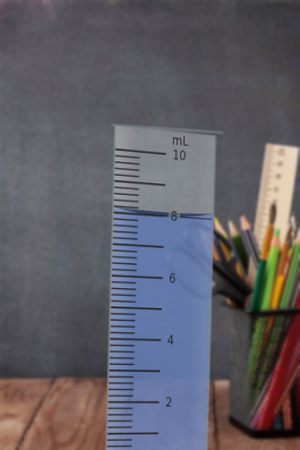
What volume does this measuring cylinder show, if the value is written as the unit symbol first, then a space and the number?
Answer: mL 8
